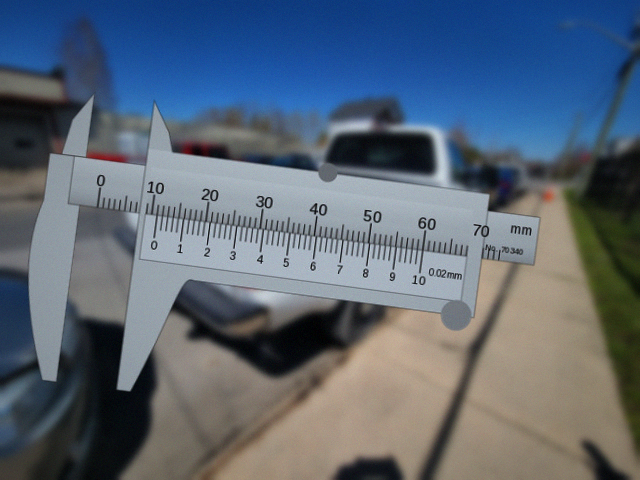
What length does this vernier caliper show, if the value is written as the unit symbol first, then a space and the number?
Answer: mm 11.0
